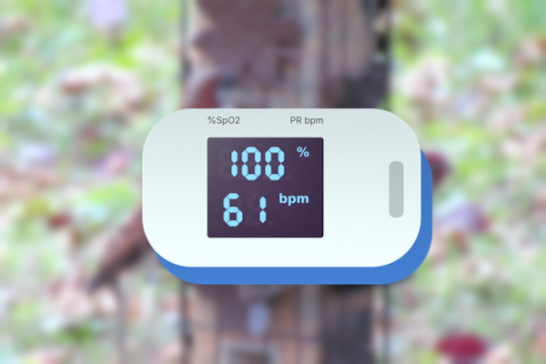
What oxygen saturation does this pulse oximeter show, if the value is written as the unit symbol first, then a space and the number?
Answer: % 100
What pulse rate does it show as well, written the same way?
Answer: bpm 61
